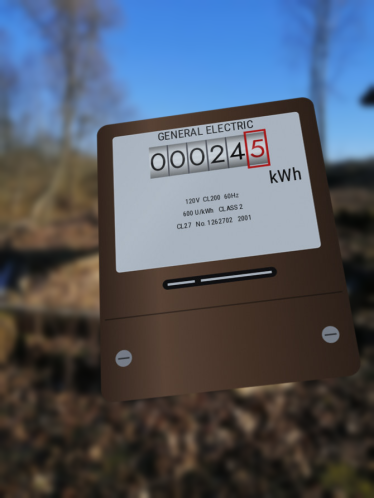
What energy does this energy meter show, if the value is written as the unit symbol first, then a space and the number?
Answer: kWh 24.5
